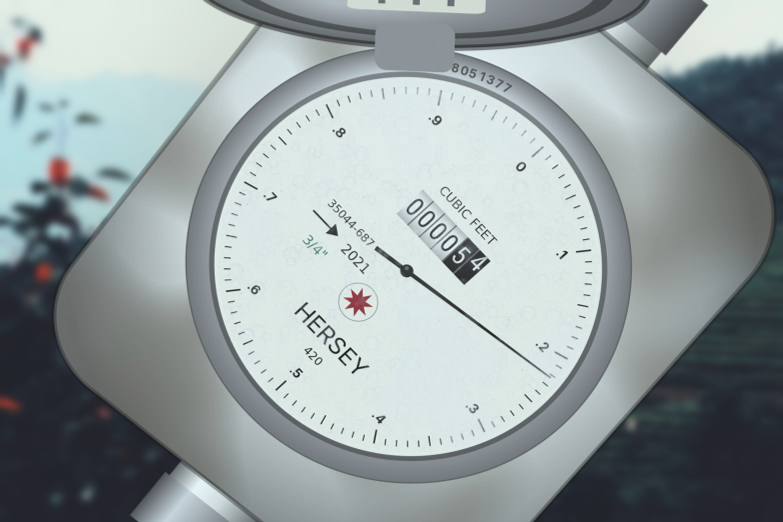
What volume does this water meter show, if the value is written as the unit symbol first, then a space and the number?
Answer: ft³ 54.22
